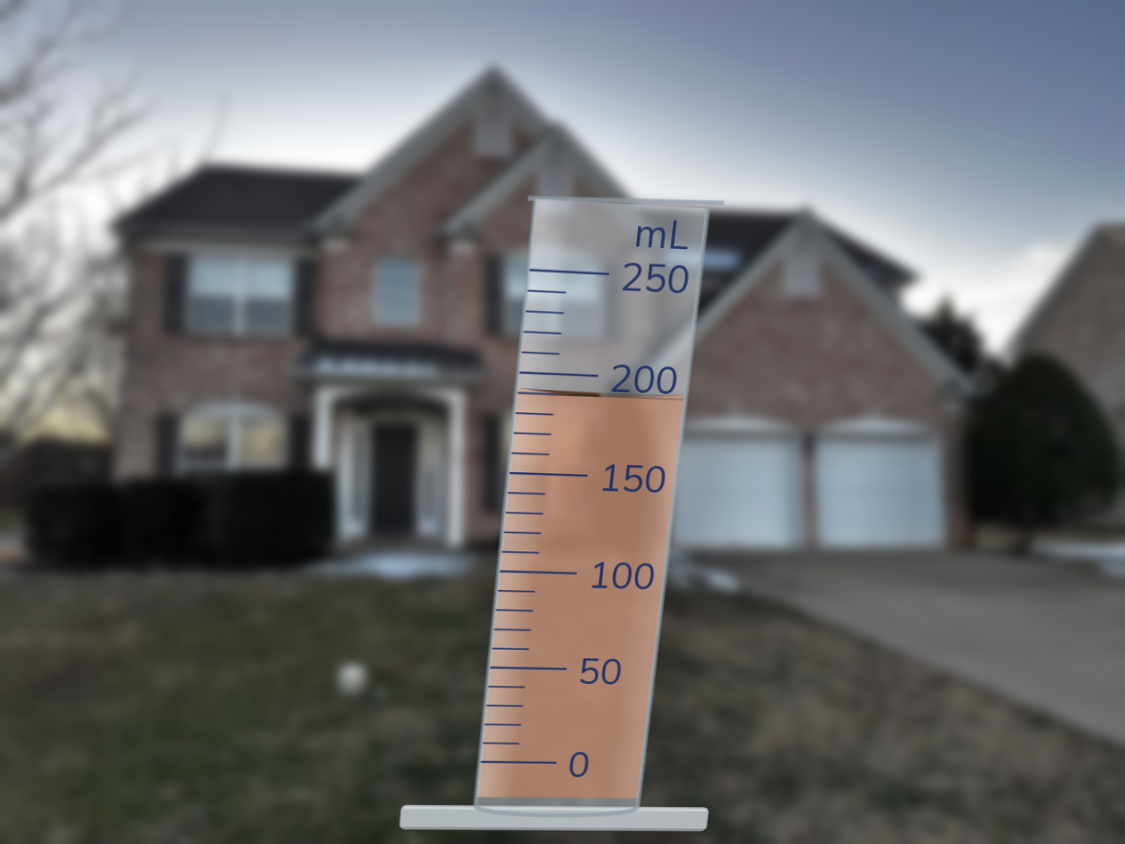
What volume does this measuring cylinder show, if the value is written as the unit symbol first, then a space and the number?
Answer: mL 190
